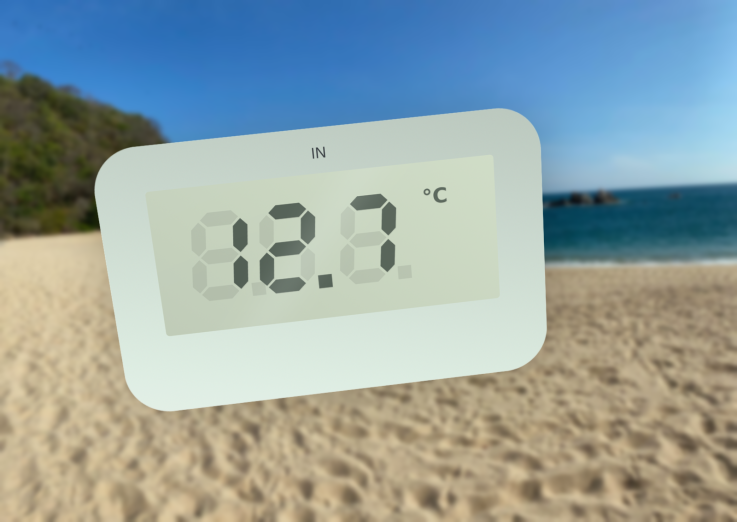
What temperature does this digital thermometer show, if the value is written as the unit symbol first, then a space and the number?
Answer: °C 12.7
